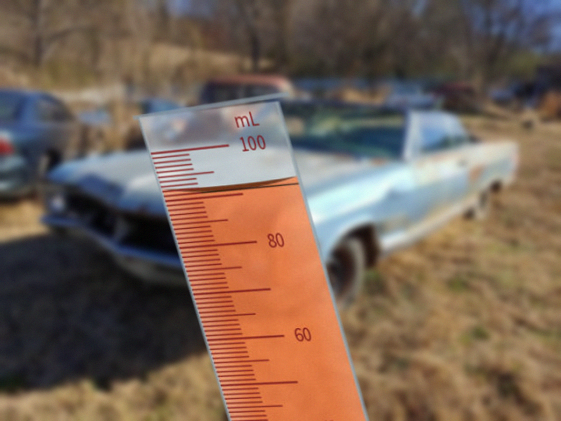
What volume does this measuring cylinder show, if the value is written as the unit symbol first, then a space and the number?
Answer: mL 91
